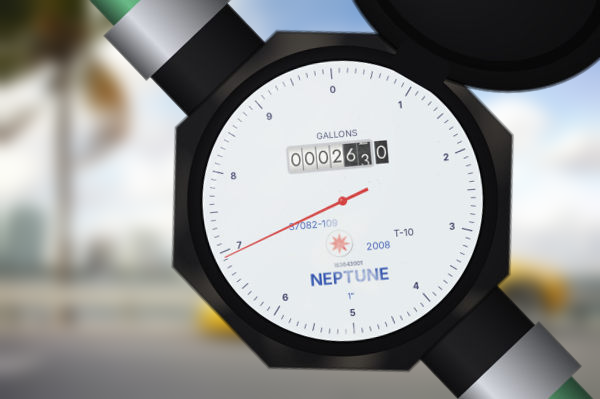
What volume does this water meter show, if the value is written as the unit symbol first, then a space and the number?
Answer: gal 2626.9
